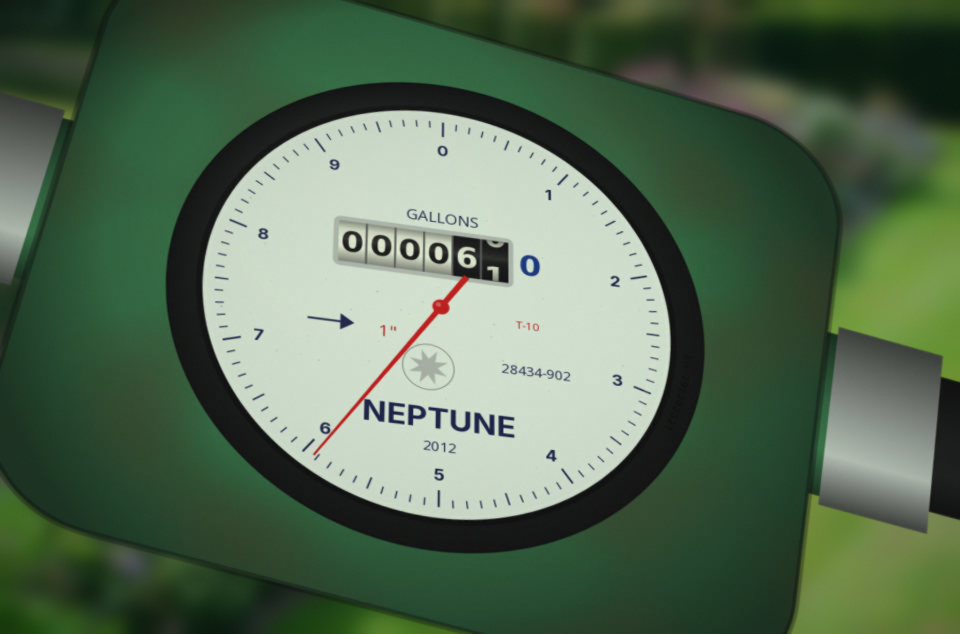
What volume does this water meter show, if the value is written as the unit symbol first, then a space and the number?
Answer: gal 605.9
